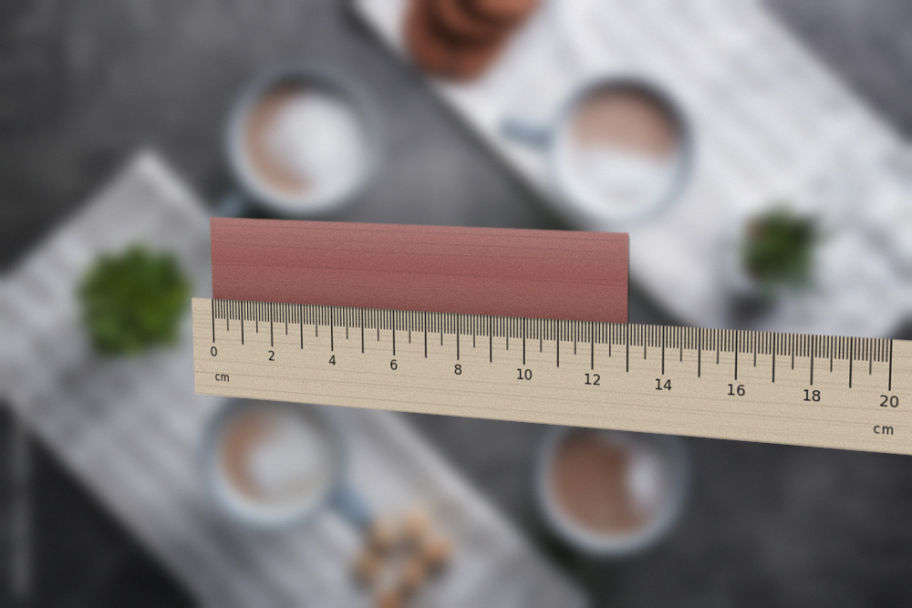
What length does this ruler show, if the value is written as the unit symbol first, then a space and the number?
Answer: cm 13
